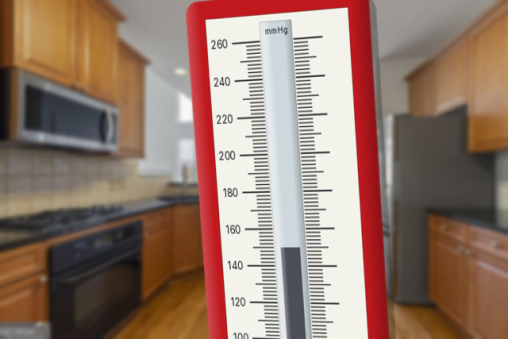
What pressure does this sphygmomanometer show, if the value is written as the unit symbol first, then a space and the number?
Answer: mmHg 150
